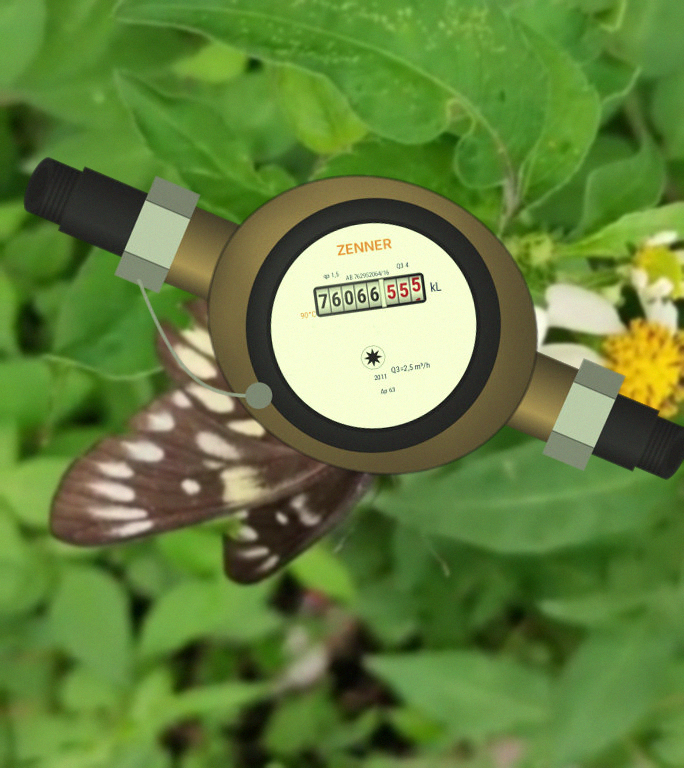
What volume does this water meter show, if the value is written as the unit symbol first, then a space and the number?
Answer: kL 76066.555
